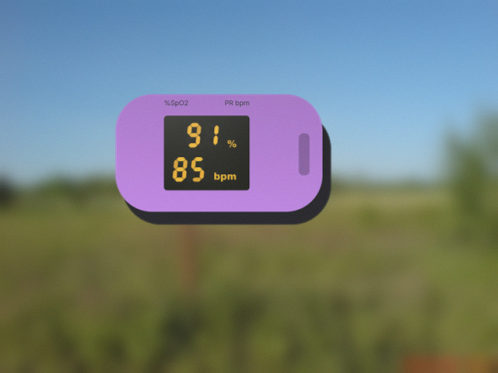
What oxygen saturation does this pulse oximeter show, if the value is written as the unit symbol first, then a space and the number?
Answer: % 91
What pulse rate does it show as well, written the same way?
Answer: bpm 85
